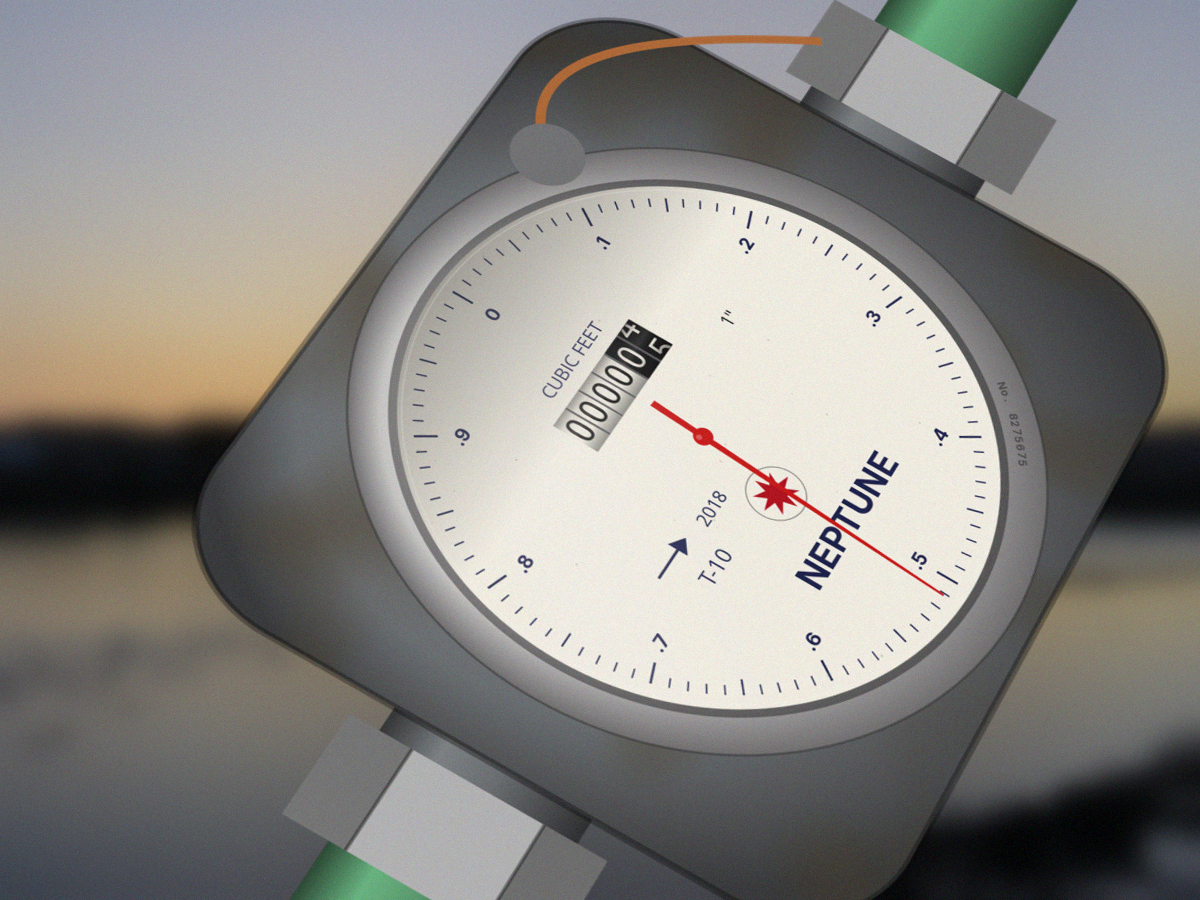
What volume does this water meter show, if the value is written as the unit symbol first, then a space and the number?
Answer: ft³ 4.51
